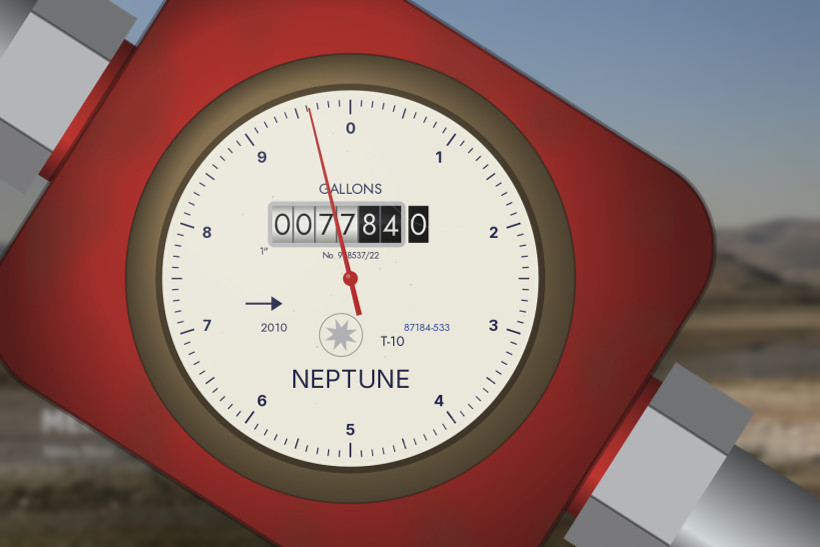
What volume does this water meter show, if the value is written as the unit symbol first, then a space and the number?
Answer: gal 77839.6
